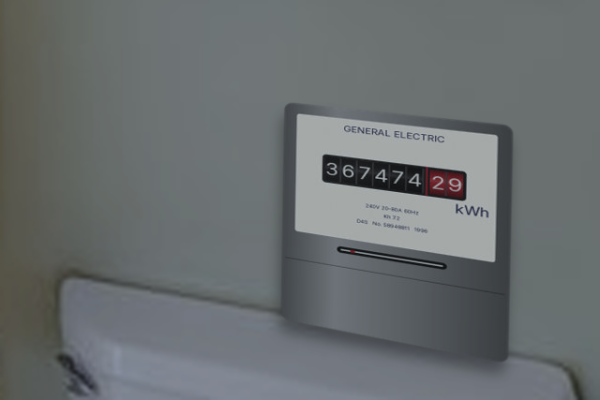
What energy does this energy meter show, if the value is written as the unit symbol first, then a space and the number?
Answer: kWh 367474.29
